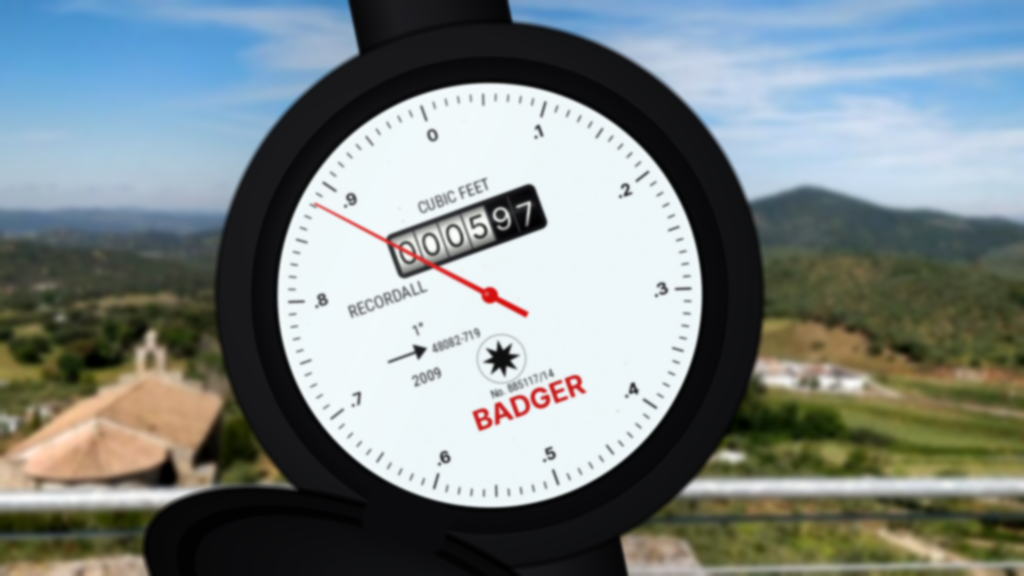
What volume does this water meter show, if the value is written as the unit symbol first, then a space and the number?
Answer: ft³ 596.88
